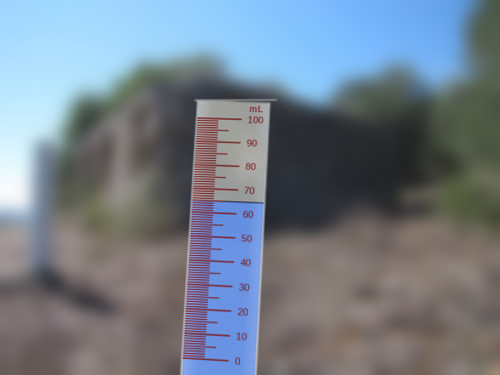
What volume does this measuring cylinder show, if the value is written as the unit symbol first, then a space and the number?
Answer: mL 65
